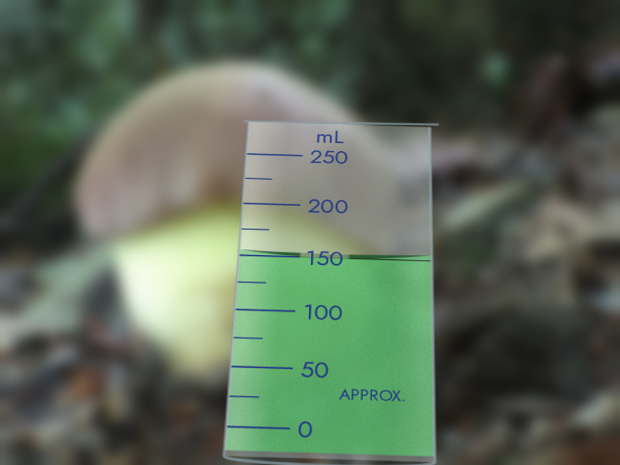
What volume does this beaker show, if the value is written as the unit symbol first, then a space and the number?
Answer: mL 150
